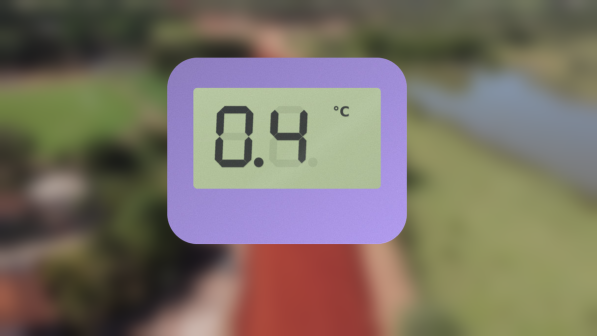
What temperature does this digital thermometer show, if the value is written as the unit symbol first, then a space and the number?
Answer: °C 0.4
